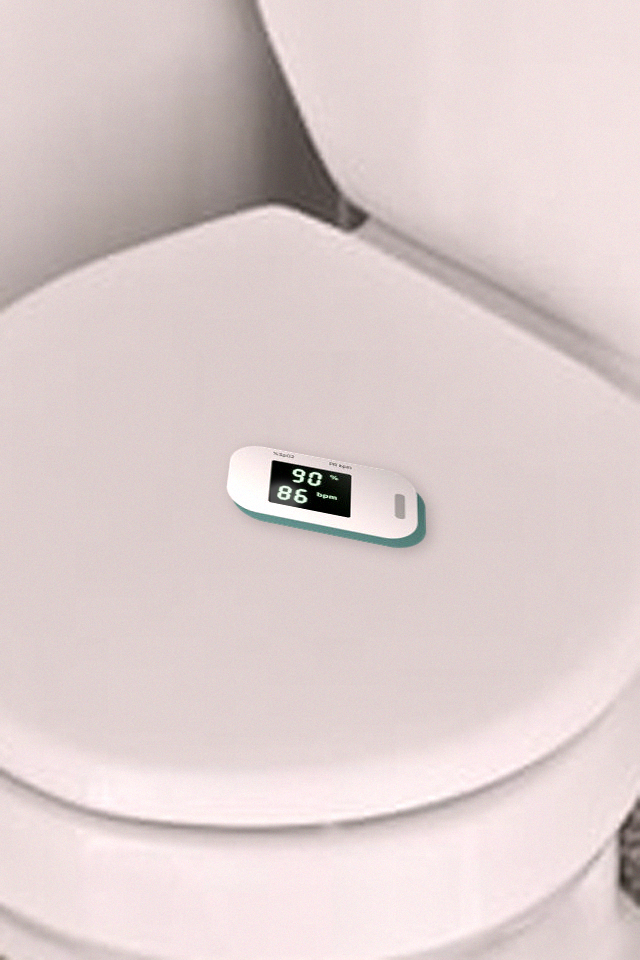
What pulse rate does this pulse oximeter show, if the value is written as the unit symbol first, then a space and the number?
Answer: bpm 86
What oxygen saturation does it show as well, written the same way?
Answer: % 90
